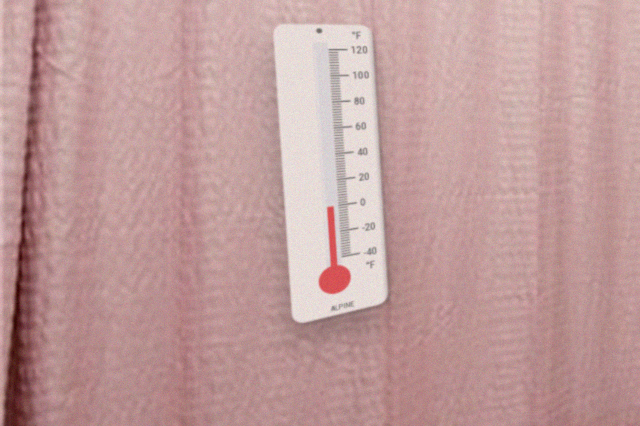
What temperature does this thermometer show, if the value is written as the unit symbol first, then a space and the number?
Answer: °F 0
